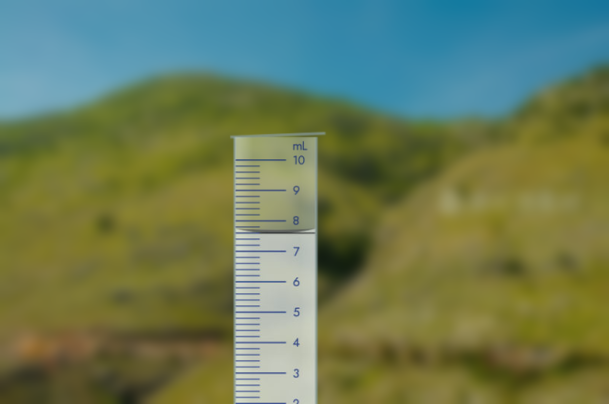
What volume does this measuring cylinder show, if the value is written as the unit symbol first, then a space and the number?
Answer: mL 7.6
